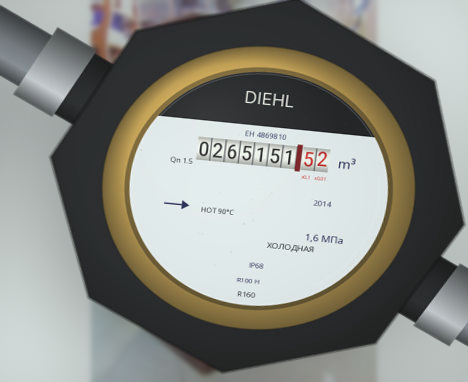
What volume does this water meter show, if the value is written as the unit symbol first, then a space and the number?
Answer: m³ 265151.52
